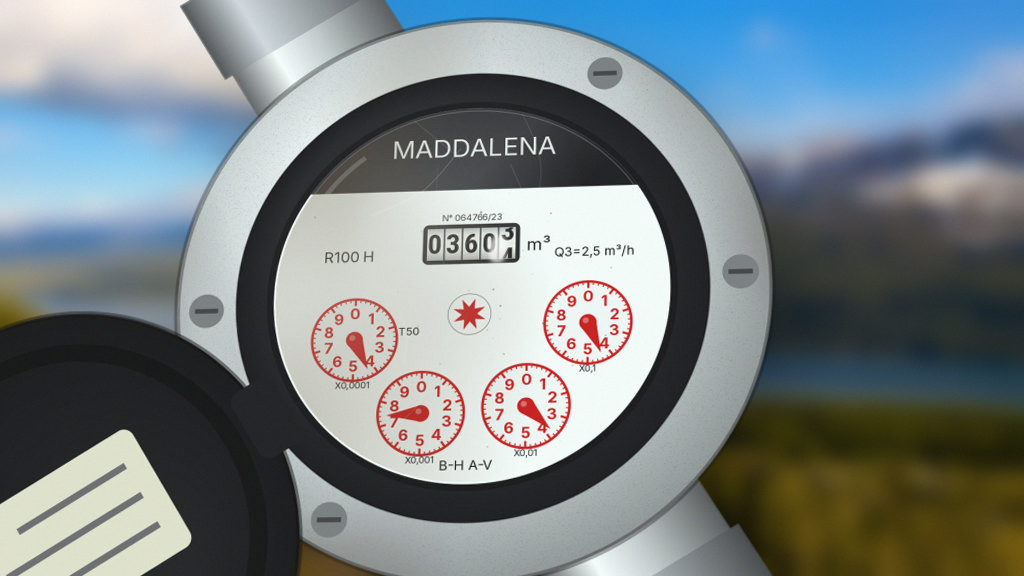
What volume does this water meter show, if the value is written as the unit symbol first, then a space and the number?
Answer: m³ 3603.4374
